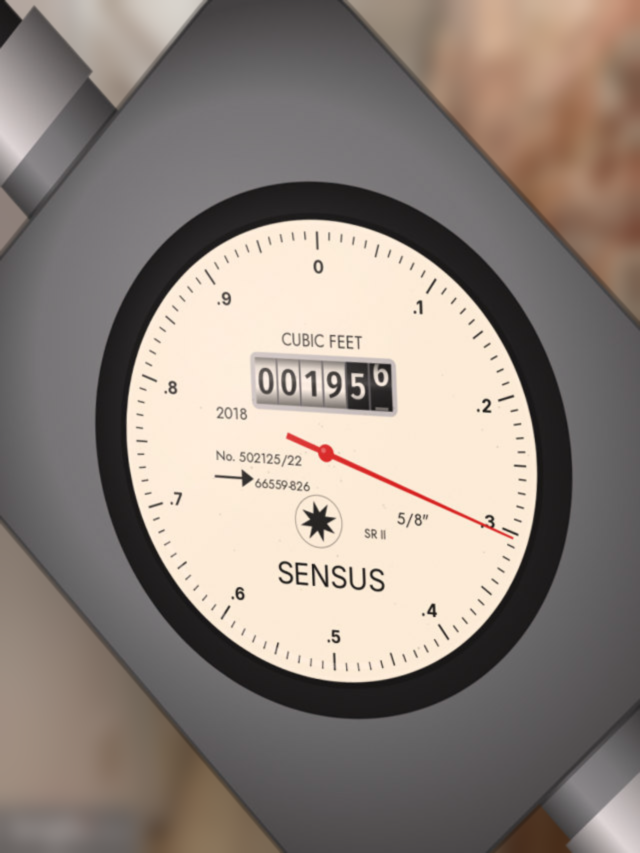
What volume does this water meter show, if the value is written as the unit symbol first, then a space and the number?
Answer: ft³ 1956.30
